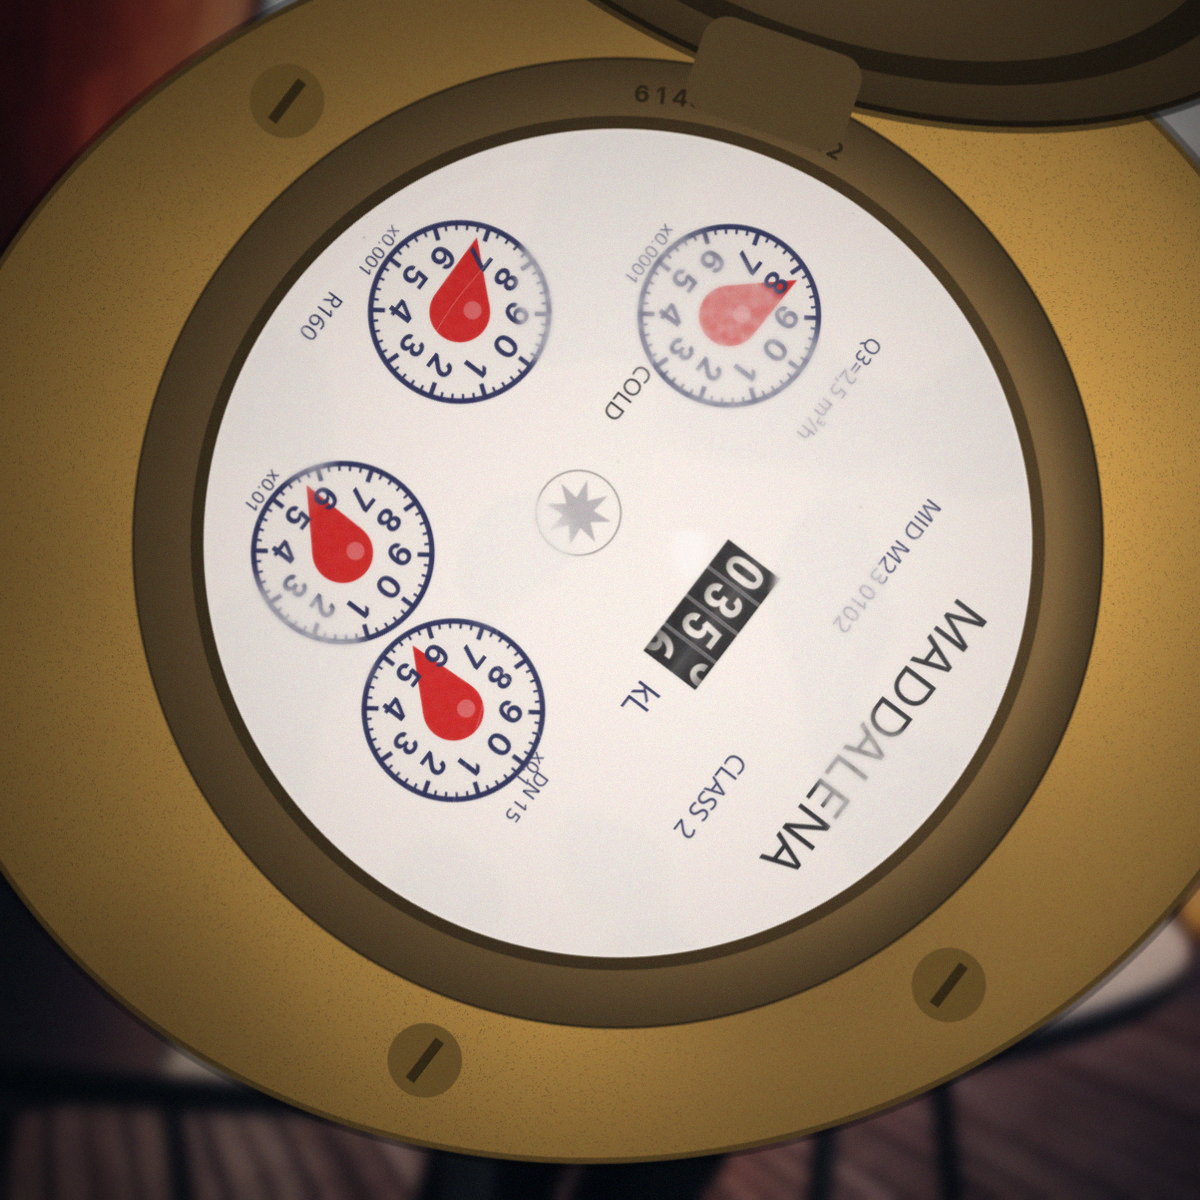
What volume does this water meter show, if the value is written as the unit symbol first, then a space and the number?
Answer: kL 355.5568
